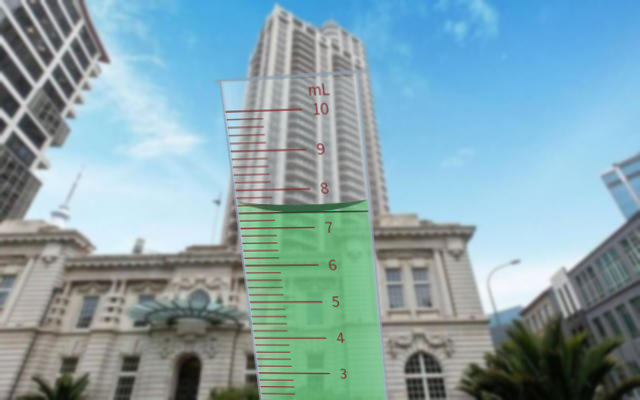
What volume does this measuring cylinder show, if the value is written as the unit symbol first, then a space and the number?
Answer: mL 7.4
